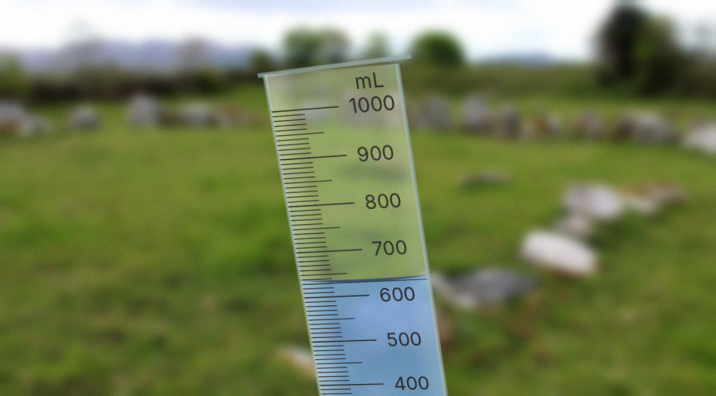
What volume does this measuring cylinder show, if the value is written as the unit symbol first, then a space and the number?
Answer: mL 630
